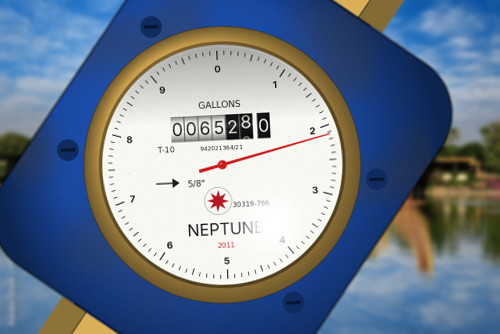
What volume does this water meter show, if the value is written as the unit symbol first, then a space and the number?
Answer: gal 65282.1
